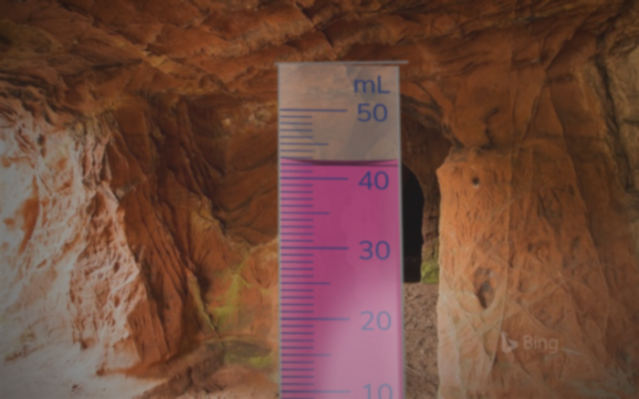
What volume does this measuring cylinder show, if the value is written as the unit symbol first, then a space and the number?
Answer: mL 42
